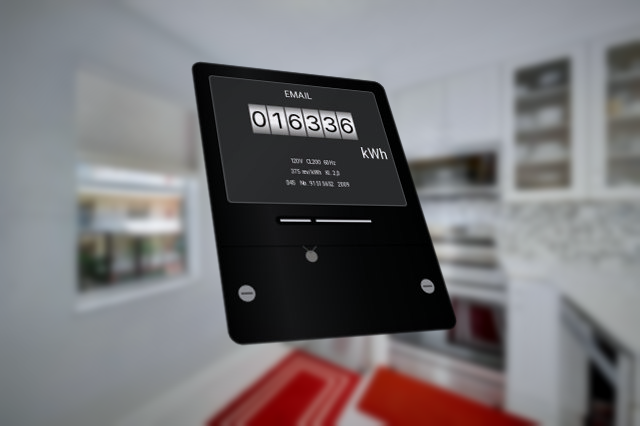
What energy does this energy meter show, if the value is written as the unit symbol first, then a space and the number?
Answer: kWh 16336
